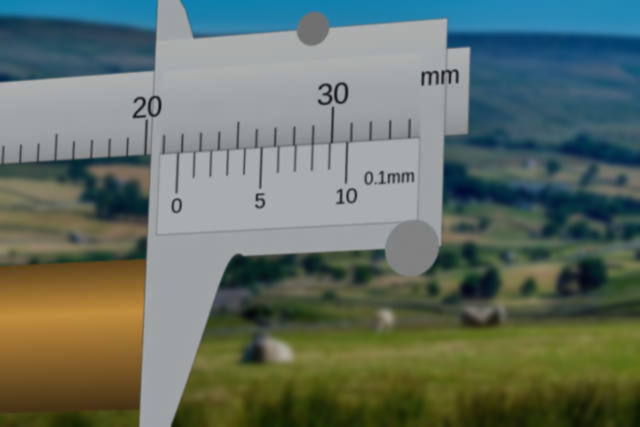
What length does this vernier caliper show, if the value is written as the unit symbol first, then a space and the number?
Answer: mm 21.8
